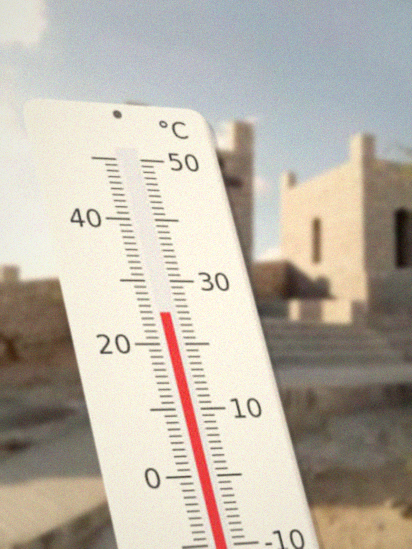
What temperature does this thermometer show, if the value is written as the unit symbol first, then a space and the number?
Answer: °C 25
